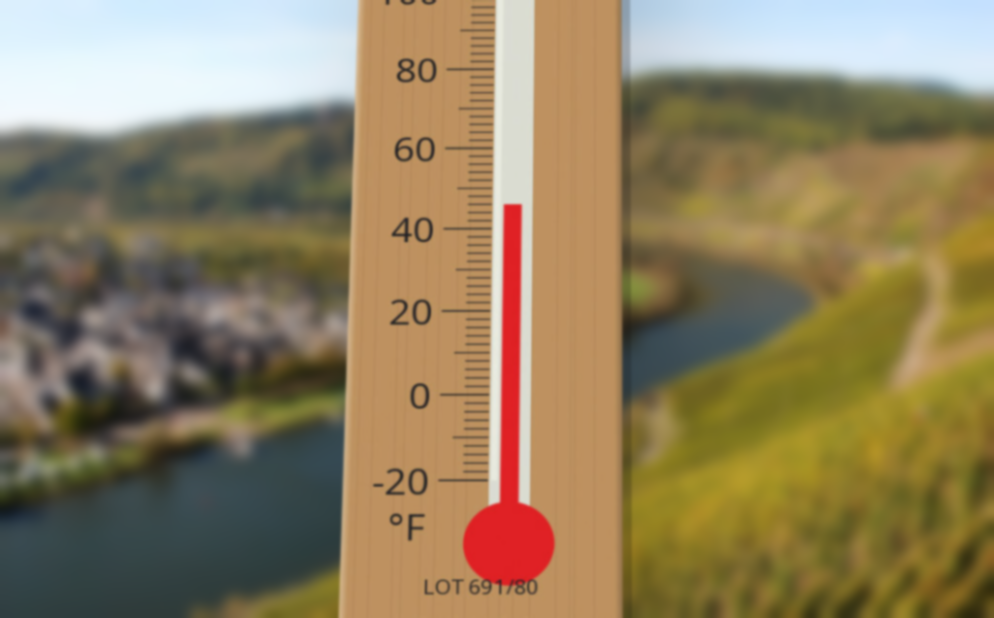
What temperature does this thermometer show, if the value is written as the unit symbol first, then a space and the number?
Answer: °F 46
